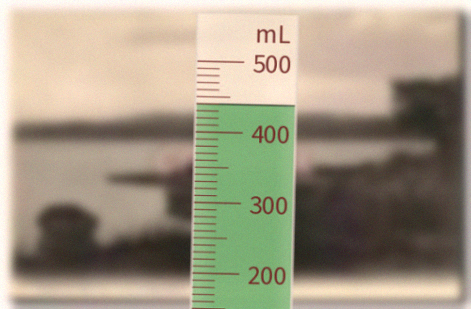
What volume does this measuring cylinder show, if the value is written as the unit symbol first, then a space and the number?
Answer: mL 440
